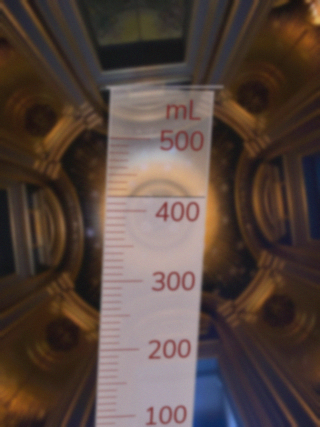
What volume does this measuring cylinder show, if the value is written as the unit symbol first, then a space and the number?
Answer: mL 420
